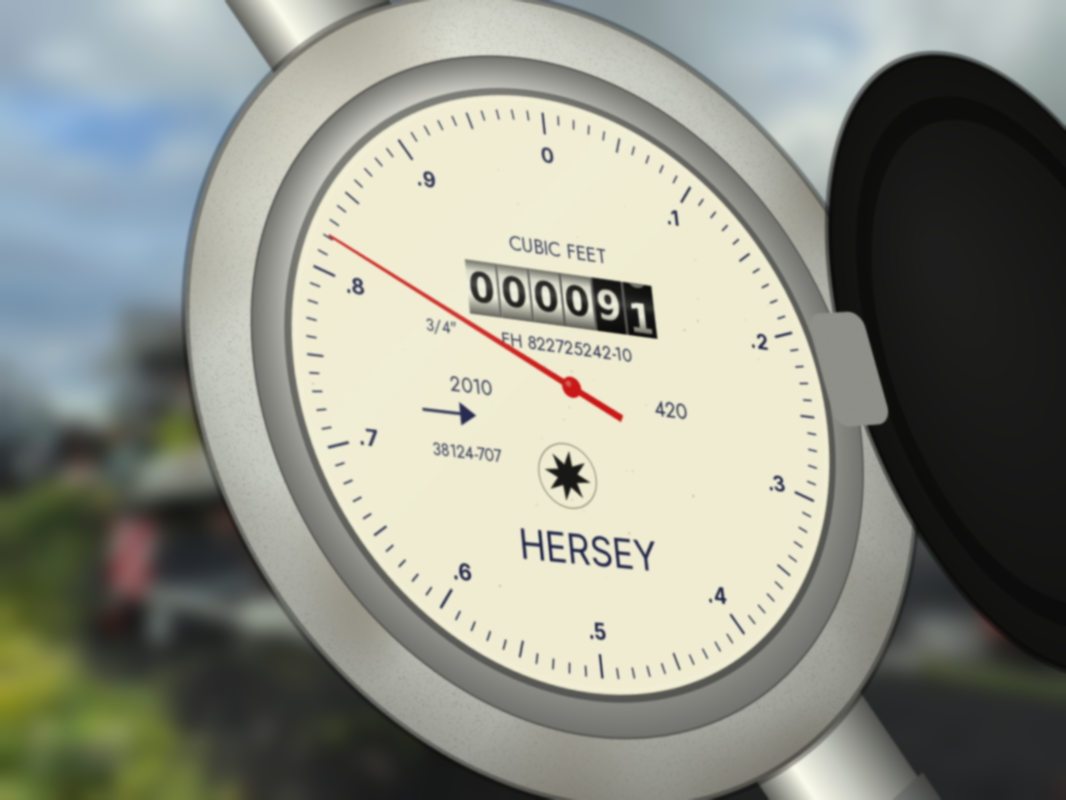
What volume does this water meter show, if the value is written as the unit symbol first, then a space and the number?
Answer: ft³ 90.82
